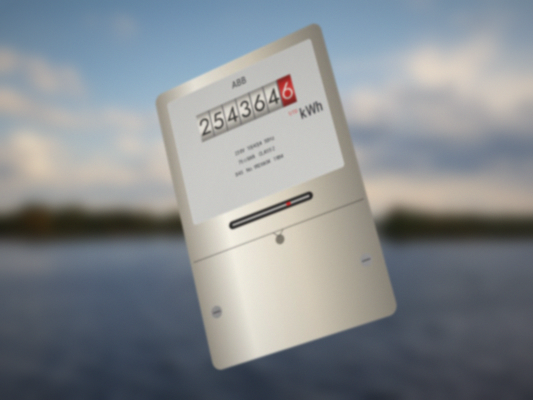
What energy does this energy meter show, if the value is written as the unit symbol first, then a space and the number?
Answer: kWh 254364.6
